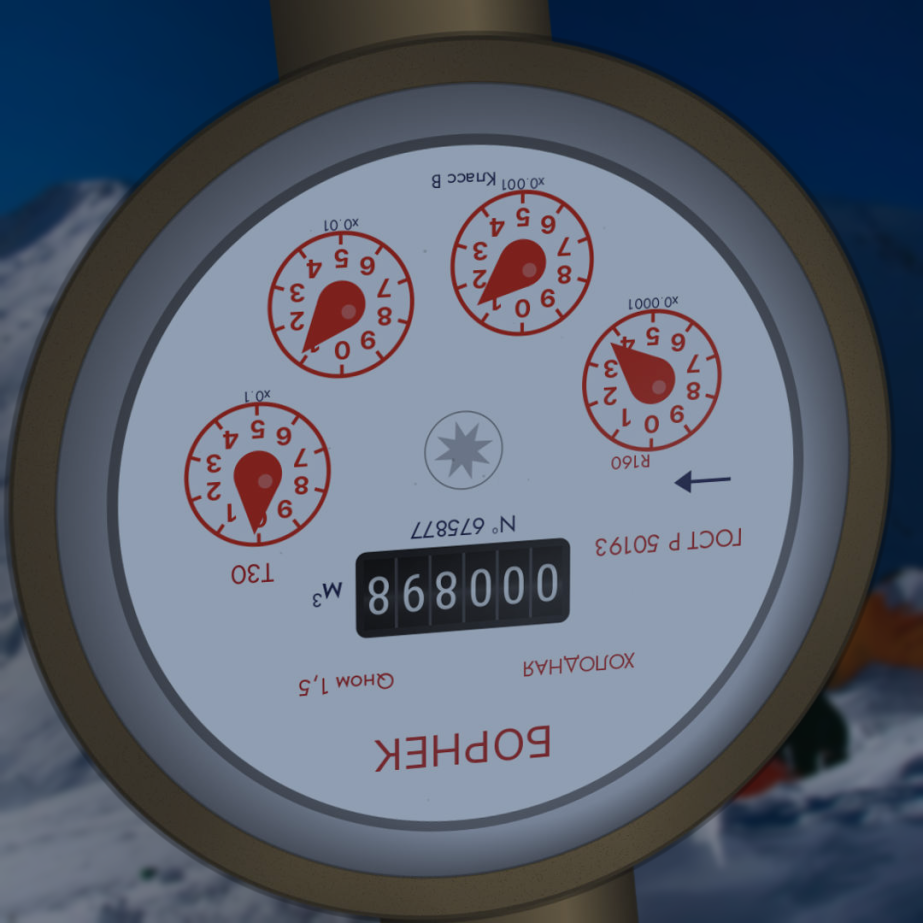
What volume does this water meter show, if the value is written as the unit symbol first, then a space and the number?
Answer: m³ 898.0113
